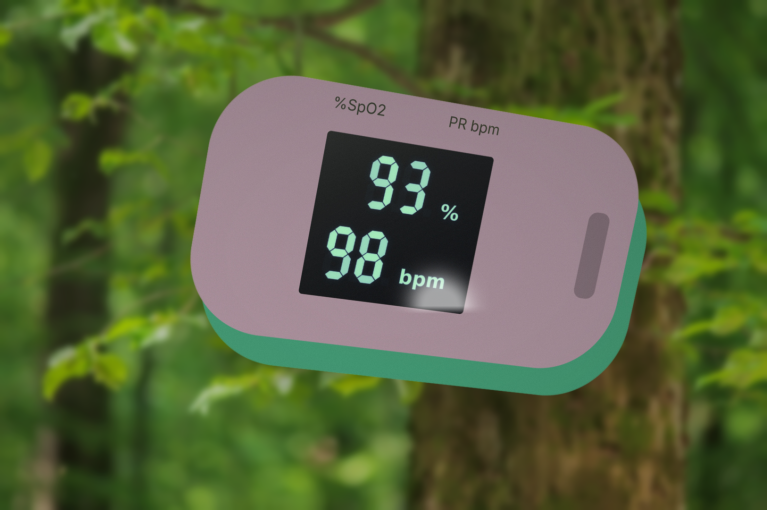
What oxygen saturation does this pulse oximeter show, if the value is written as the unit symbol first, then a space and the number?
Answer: % 93
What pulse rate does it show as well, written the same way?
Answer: bpm 98
